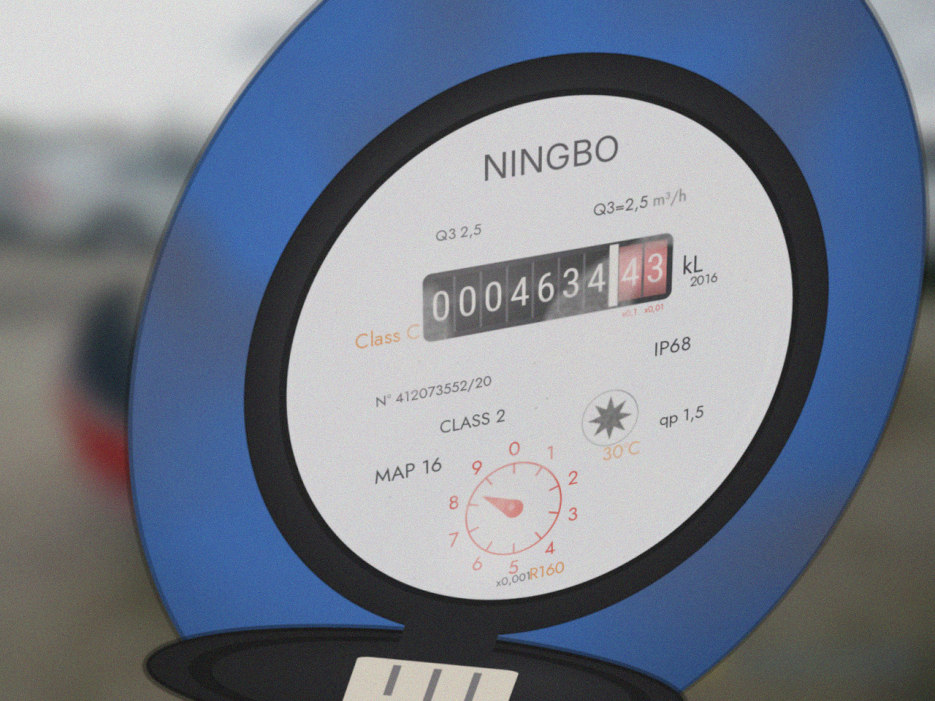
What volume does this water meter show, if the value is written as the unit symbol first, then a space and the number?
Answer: kL 4634.438
